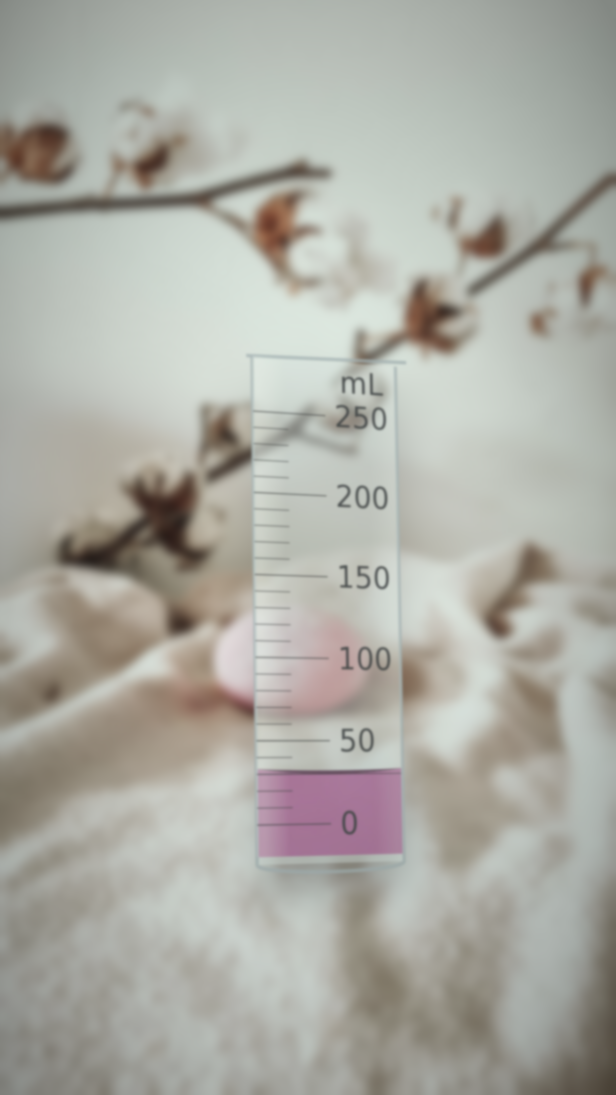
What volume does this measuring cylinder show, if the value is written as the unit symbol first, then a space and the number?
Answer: mL 30
